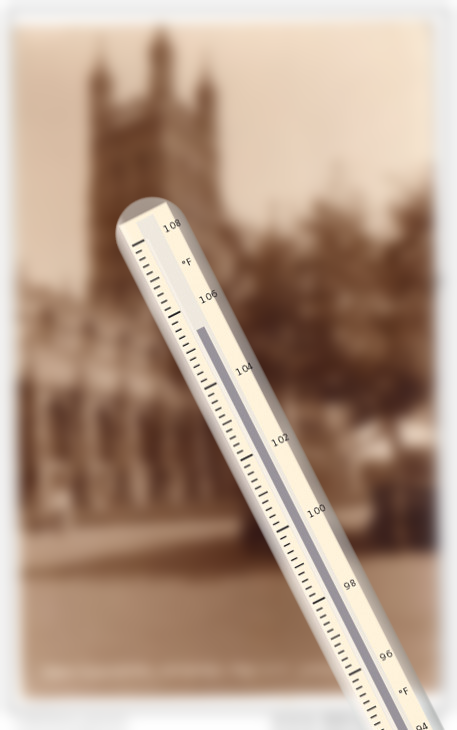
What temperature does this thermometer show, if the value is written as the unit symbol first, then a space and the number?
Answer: °F 105.4
